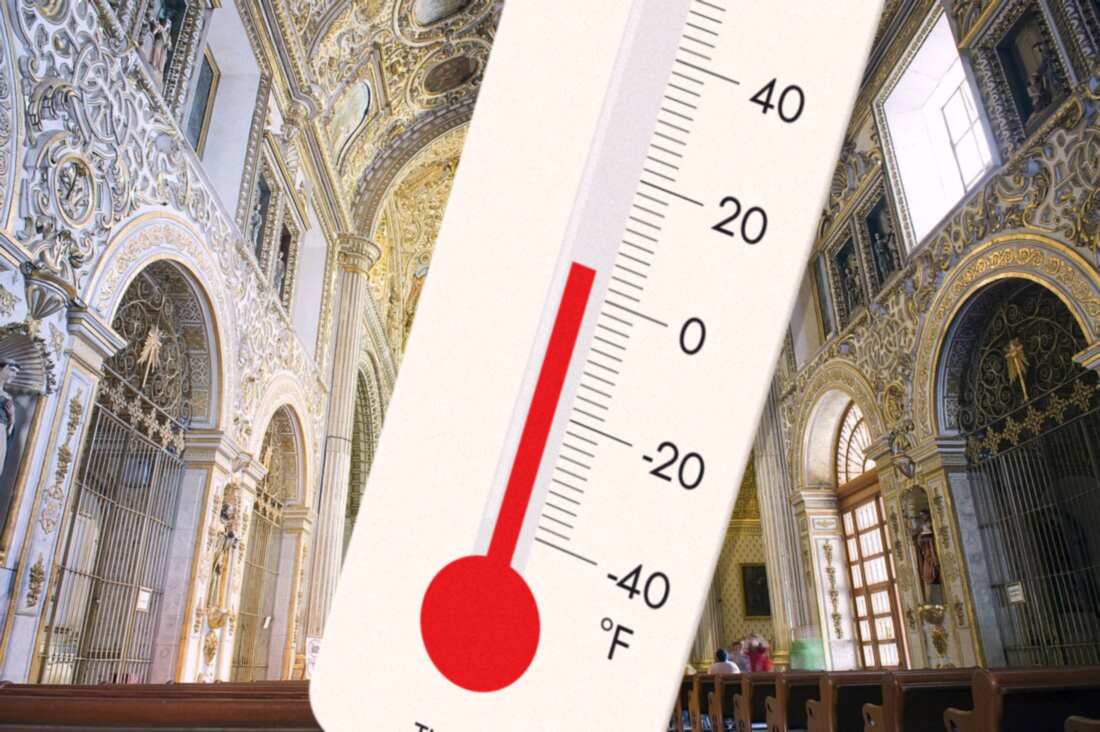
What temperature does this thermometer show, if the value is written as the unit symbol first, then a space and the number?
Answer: °F 4
